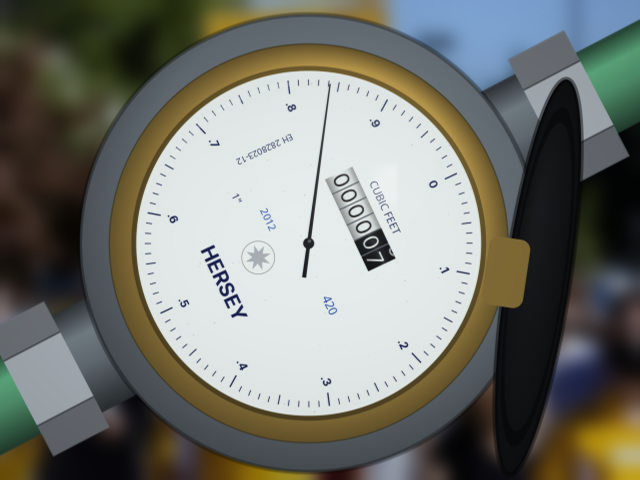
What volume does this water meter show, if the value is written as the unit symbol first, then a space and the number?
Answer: ft³ 6.84
